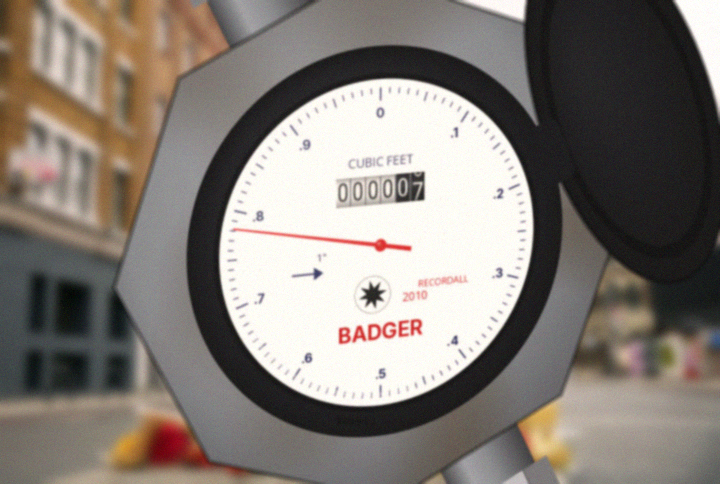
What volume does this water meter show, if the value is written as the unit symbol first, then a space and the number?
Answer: ft³ 6.78
